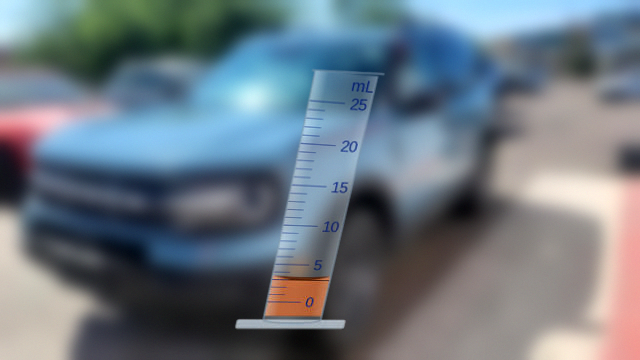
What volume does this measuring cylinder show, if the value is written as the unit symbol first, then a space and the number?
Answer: mL 3
